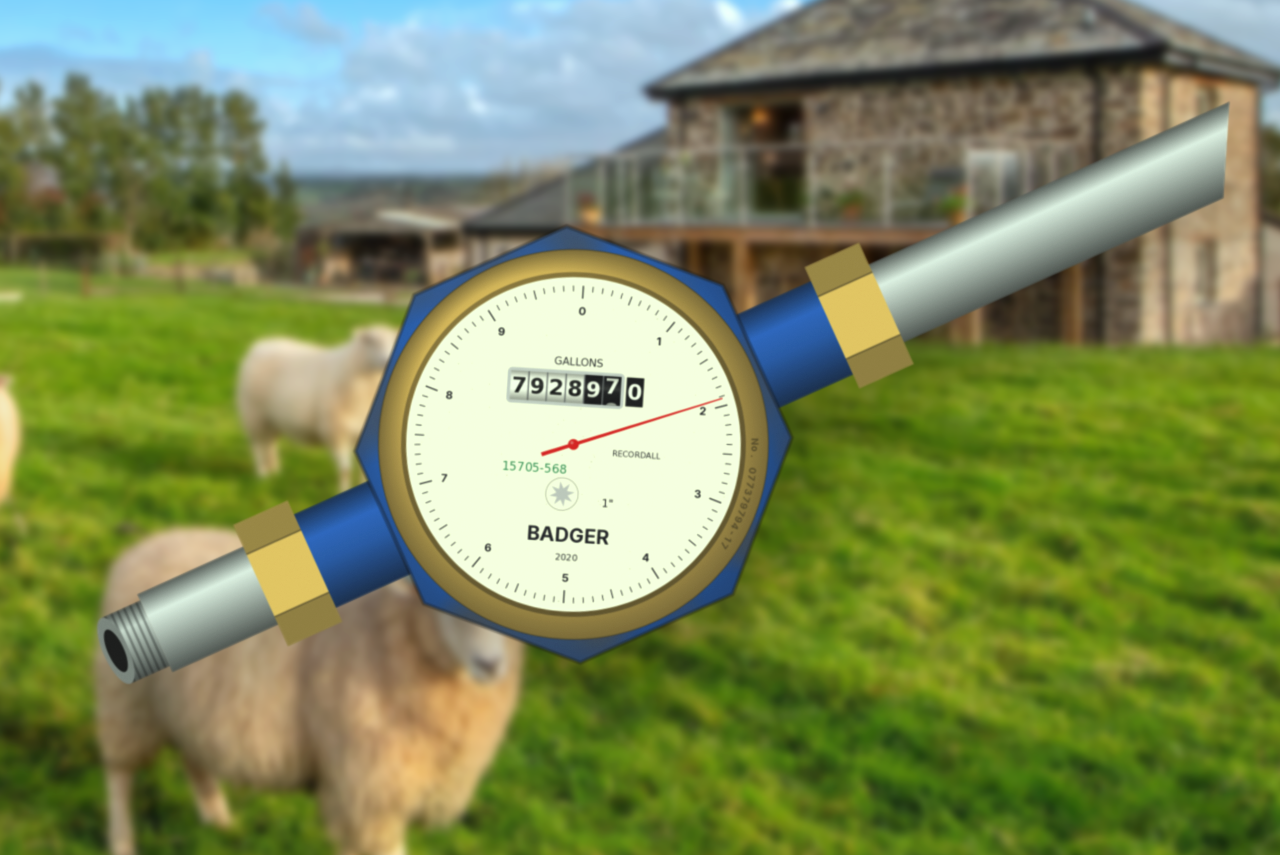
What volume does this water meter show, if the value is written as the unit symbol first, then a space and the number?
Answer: gal 7928971.9
